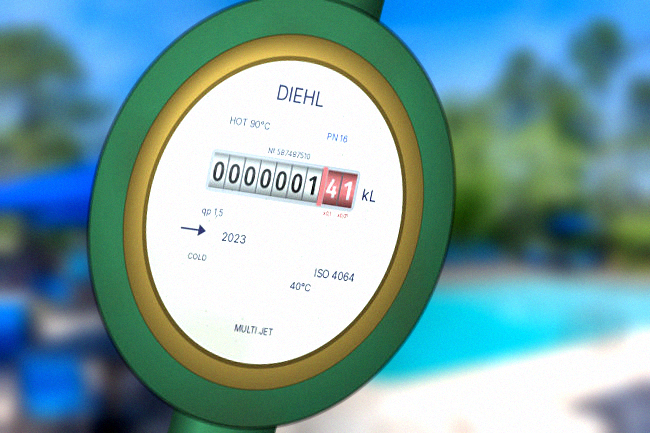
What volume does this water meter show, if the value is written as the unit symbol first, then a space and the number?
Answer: kL 1.41
